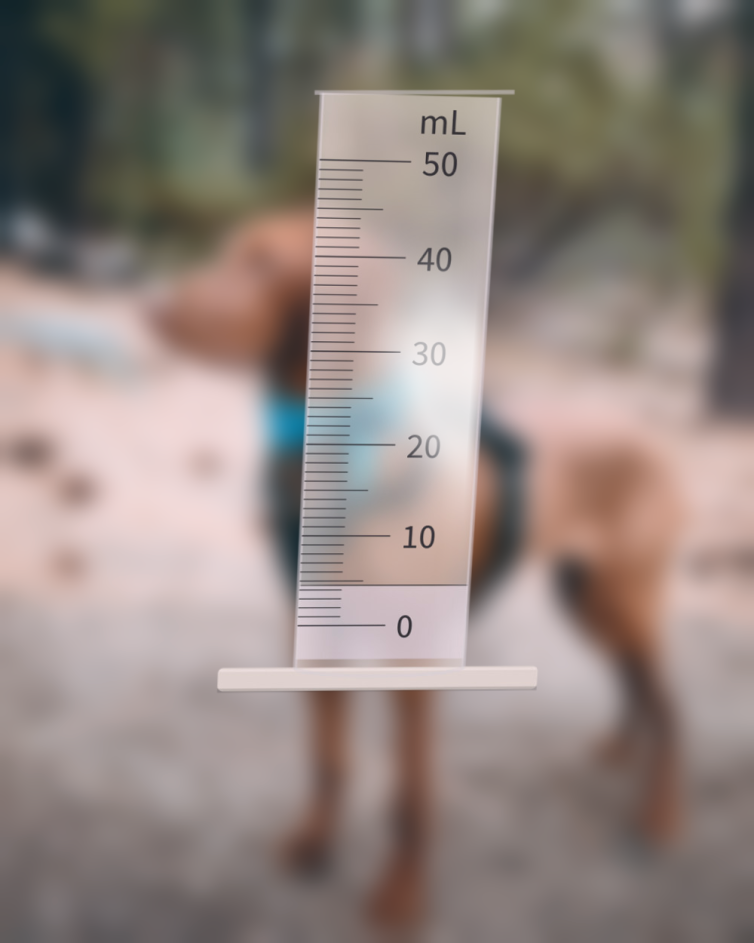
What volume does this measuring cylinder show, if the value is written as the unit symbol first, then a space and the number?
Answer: mL 4.5
